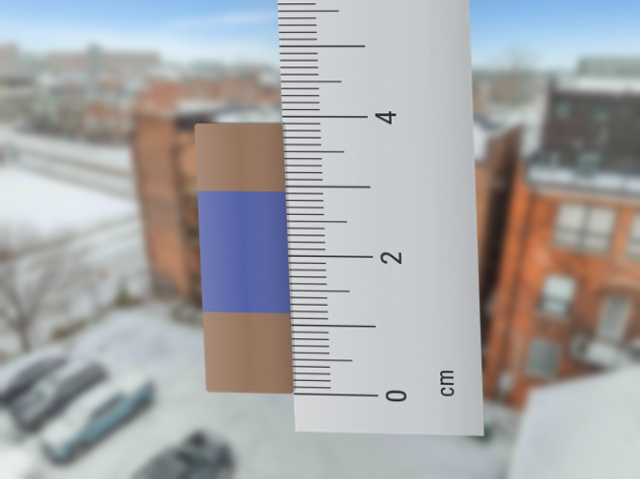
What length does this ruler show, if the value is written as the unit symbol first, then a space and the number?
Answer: cm 3.9
